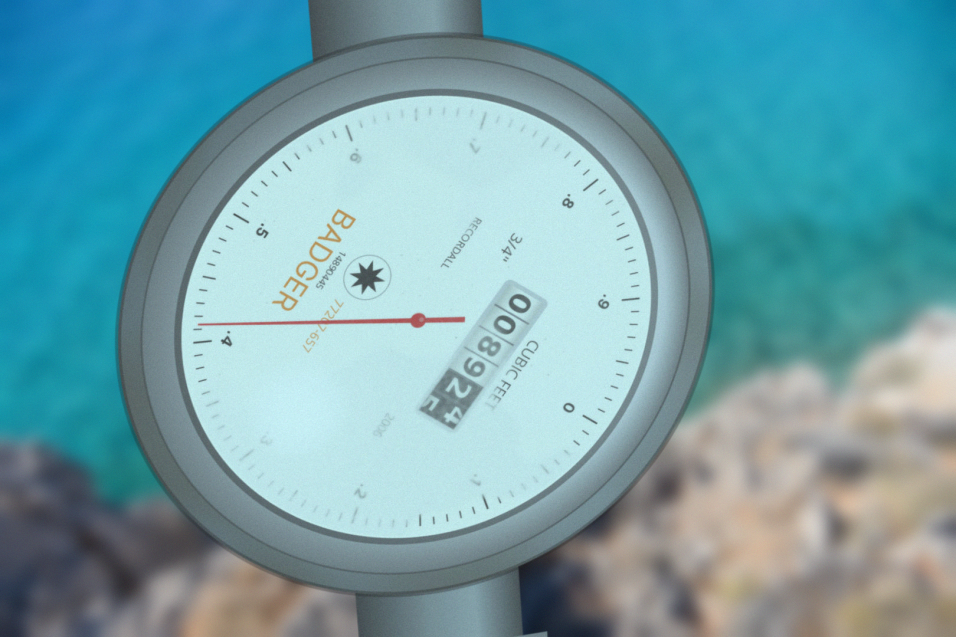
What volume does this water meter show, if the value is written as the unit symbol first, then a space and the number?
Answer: ft³ 8924.41
